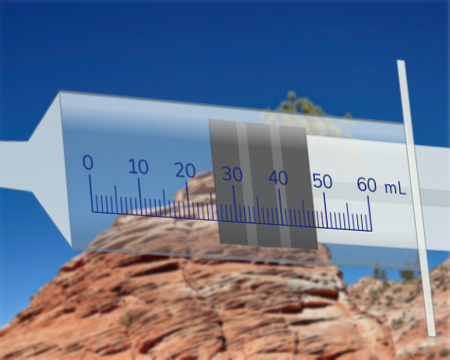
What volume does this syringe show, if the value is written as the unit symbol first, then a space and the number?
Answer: mL 26
